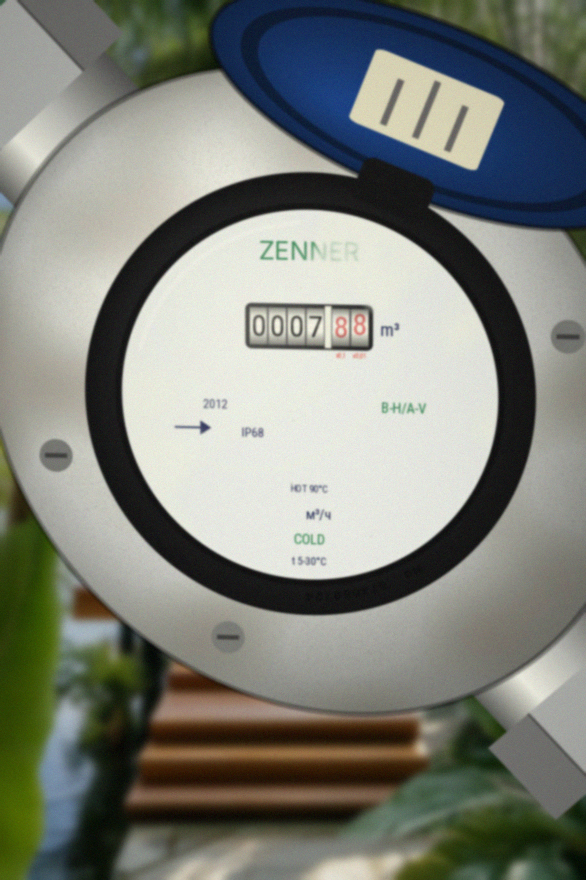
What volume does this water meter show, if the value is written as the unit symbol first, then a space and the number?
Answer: m³ 7.88
